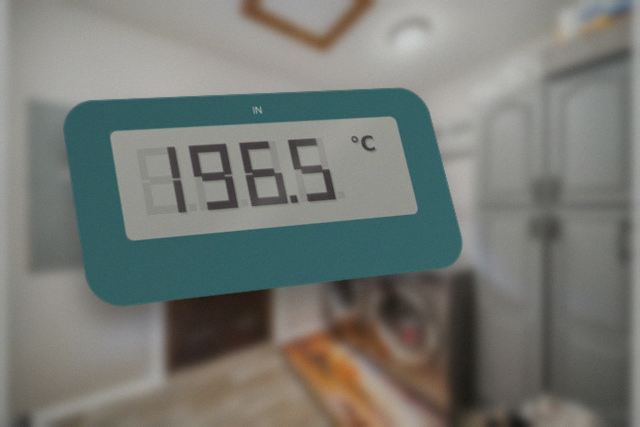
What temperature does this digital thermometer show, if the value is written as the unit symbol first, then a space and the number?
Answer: °C 196.5
